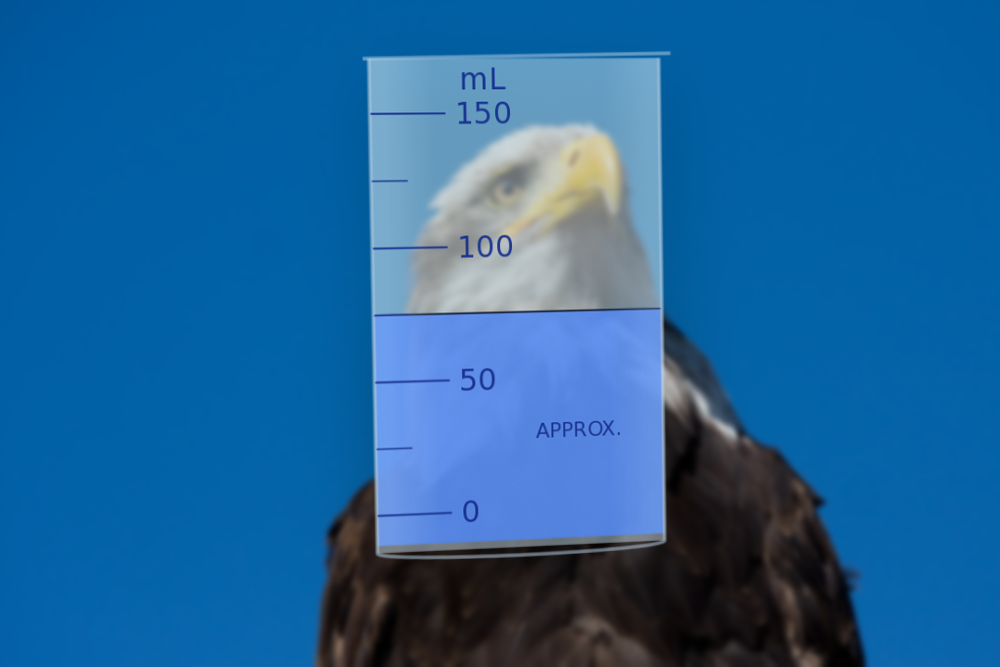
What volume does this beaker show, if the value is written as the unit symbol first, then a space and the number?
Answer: mL 75
